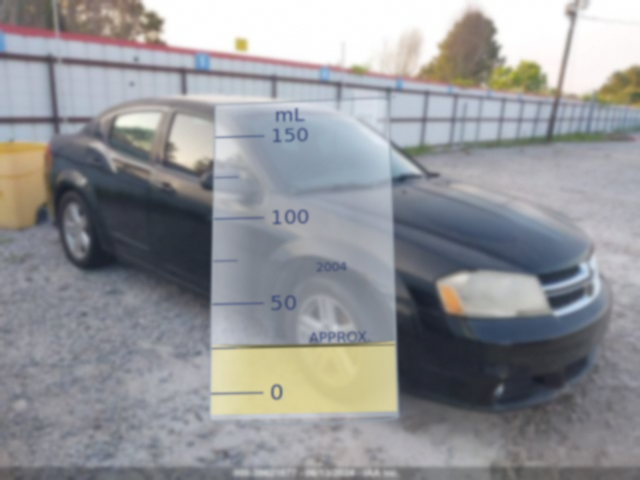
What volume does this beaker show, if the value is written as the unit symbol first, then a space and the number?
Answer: mL 25
